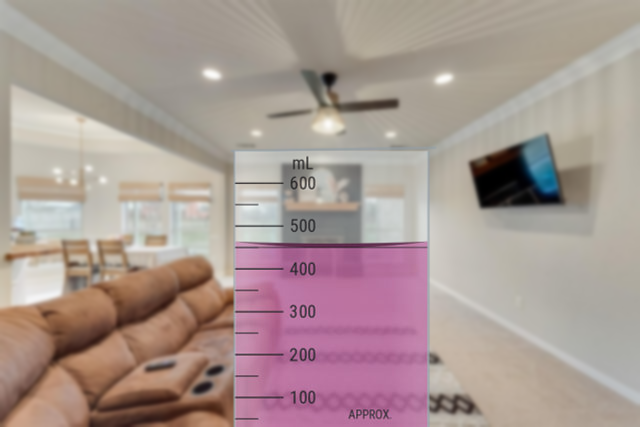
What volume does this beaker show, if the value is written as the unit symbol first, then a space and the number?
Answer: mL 450
